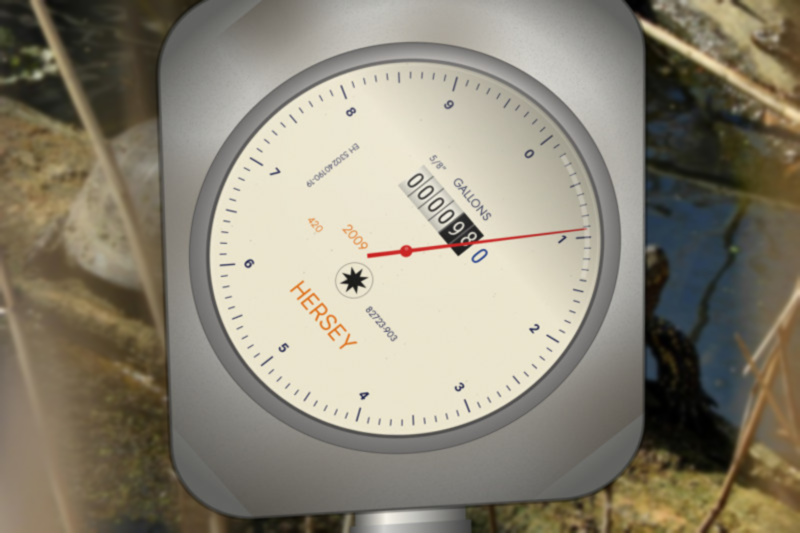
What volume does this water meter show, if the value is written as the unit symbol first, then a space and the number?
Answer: gal 980.9
